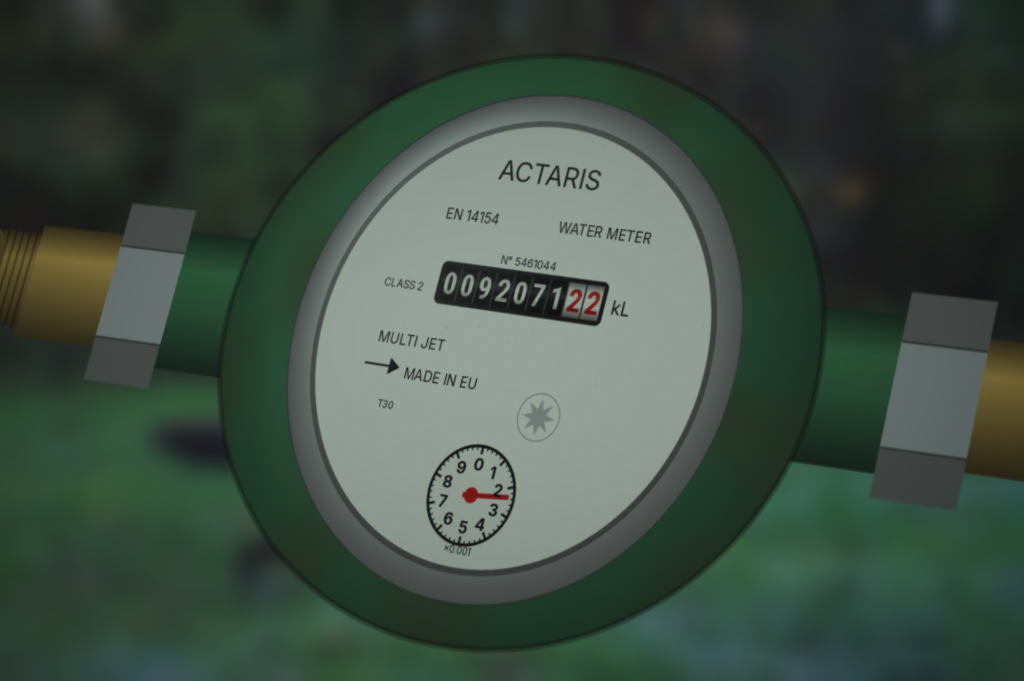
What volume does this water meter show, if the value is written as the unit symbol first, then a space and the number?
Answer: kL 92071.222
